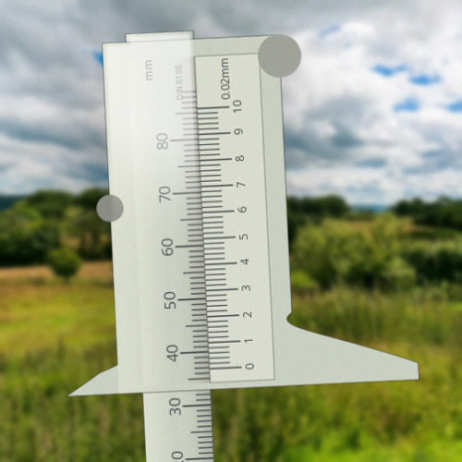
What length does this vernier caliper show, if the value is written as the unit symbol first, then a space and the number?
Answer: mm 36.8
